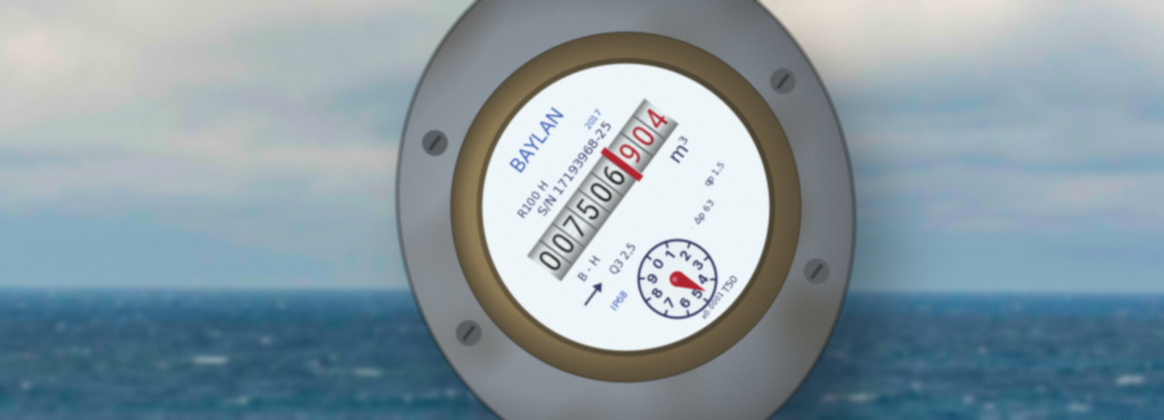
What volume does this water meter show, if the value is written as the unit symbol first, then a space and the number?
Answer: m³ 7506.9044
